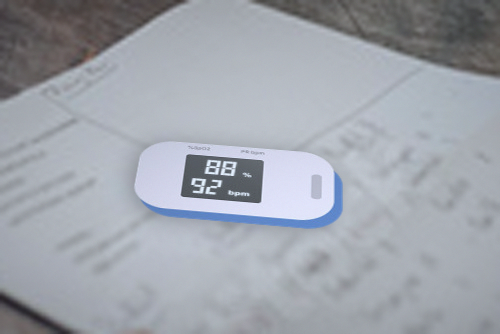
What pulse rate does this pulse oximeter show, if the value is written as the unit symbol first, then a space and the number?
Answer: bpm 92
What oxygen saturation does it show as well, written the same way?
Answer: % 88
